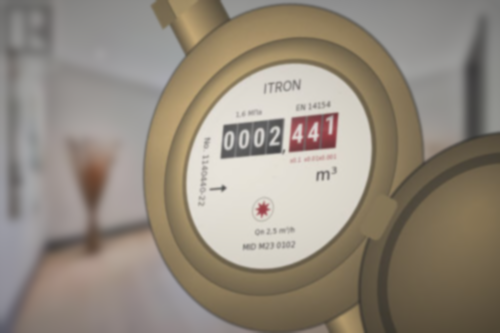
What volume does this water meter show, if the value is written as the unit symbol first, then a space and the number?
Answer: m³ 2.441
